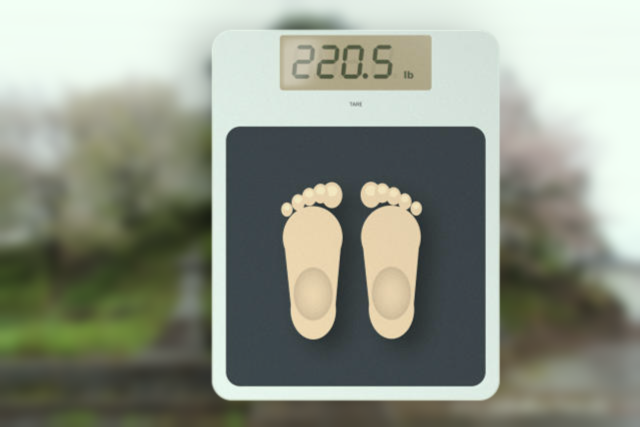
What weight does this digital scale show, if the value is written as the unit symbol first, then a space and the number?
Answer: lb 220.5
